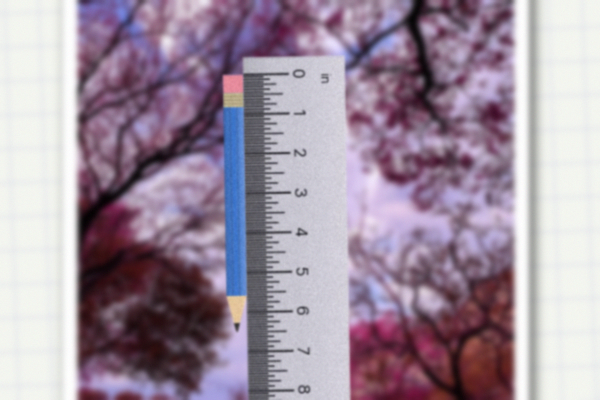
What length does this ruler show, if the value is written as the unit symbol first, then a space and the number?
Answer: in 6.5
